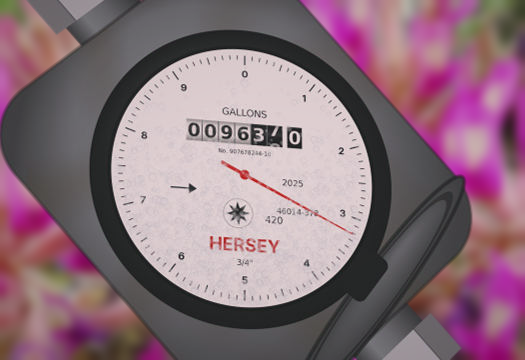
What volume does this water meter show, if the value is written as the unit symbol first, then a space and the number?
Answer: gal 96373.2
